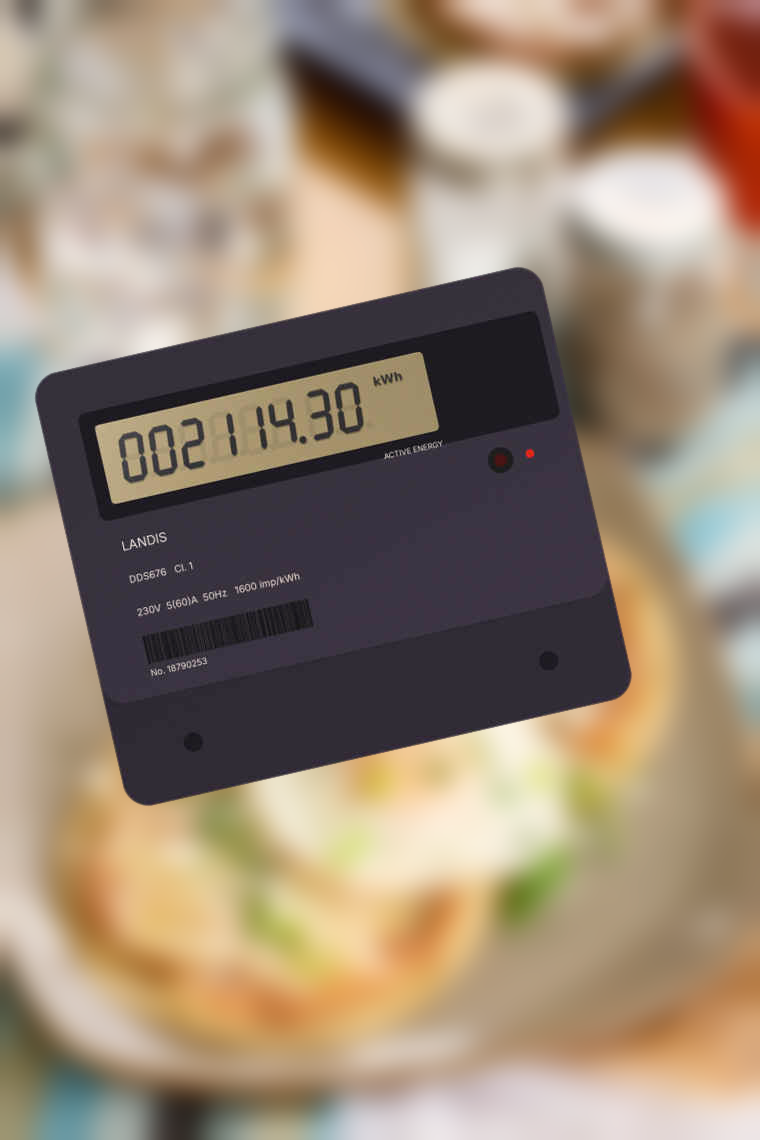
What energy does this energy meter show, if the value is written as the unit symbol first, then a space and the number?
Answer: kWh 2114.30
